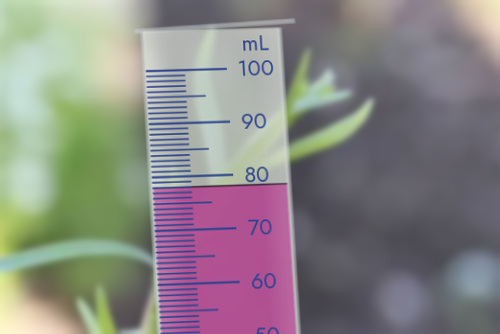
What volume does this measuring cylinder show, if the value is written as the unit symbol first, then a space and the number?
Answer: mL 78
